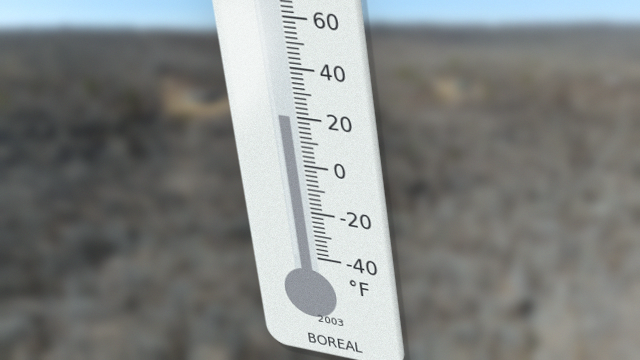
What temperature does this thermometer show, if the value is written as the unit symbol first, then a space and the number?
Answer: °F 20
